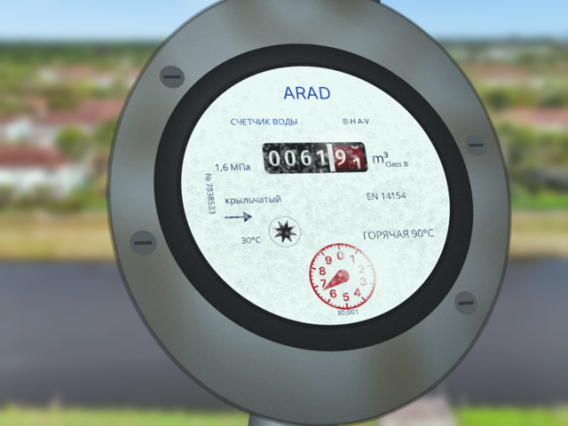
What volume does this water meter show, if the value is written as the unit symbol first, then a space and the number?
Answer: m³ 61.906
